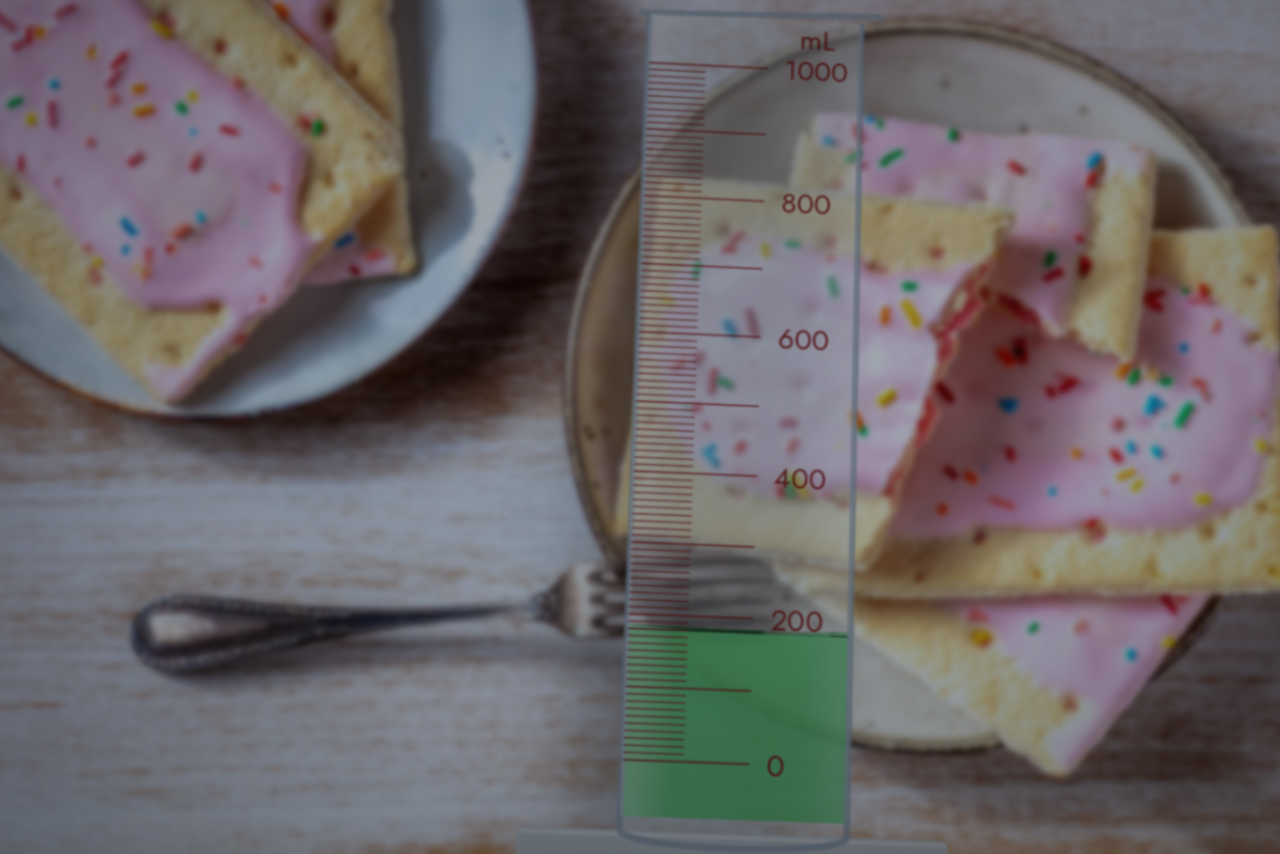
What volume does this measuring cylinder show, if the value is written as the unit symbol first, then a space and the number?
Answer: mL 180
